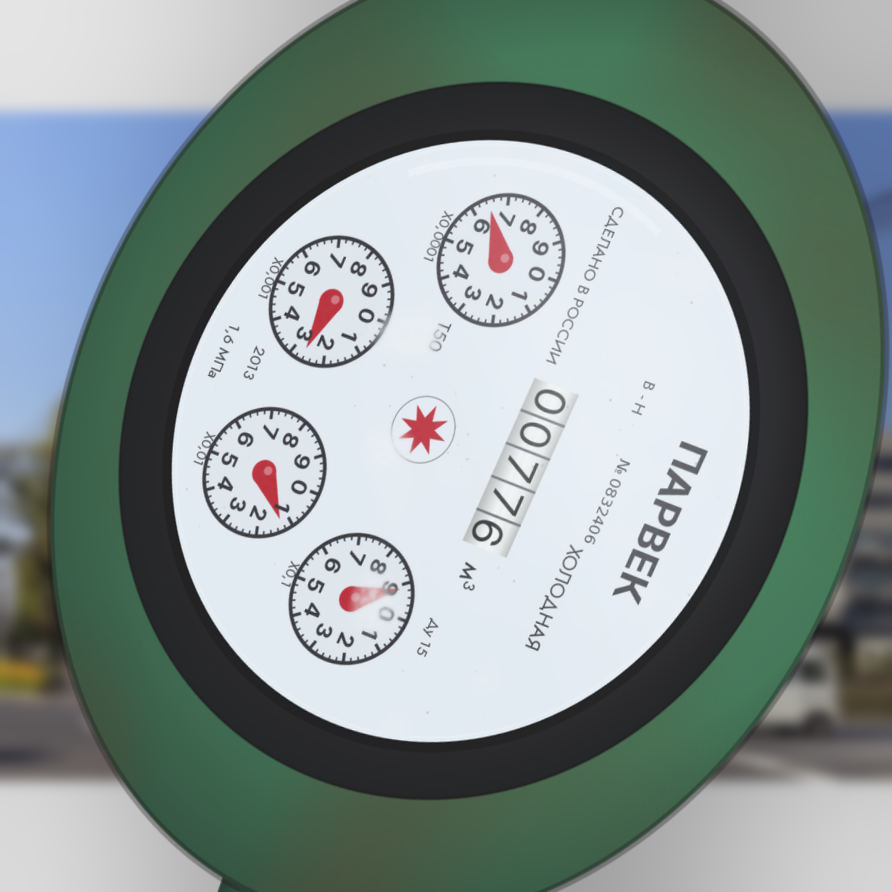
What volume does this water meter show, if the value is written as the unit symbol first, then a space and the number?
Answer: m³ 775.9126
